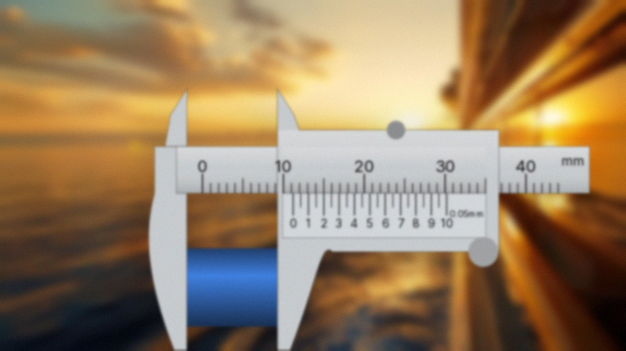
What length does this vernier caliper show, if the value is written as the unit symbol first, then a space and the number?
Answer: mm 11.2
